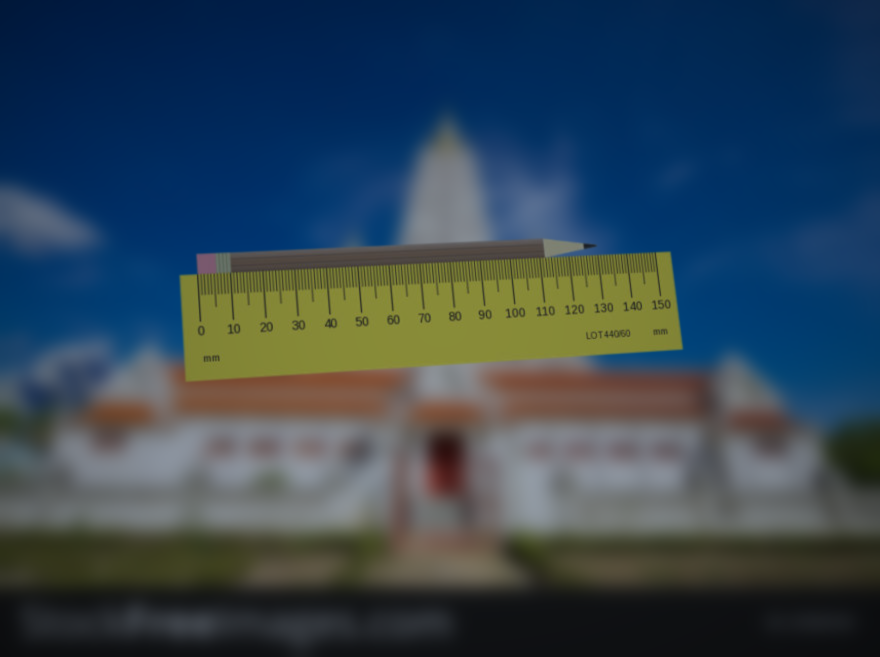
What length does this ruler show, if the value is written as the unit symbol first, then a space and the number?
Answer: mm 130
